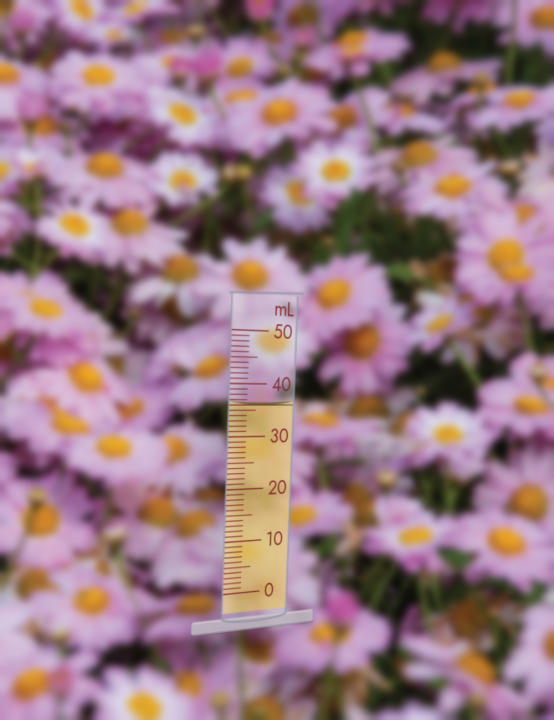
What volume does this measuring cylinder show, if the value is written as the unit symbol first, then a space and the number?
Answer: mL 36
